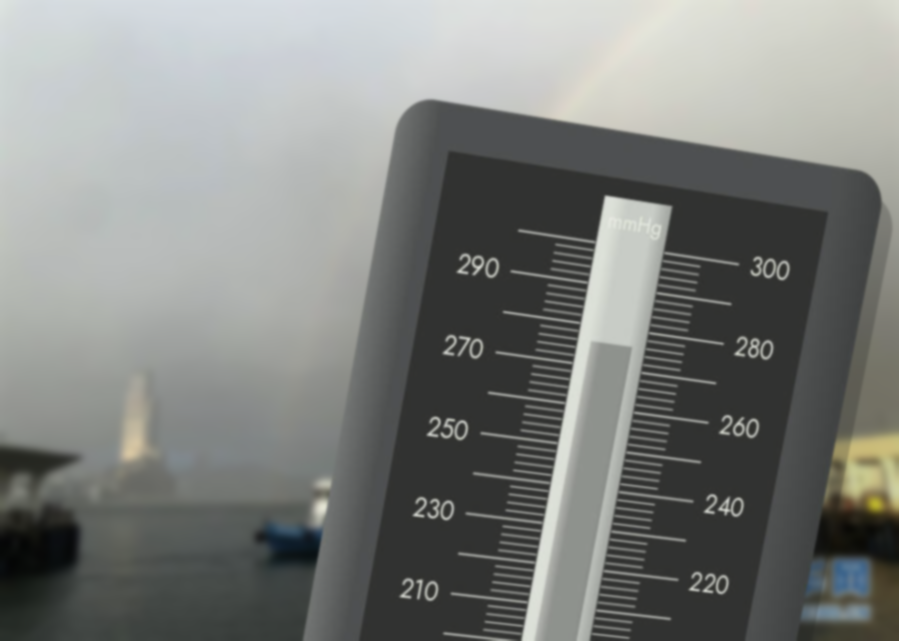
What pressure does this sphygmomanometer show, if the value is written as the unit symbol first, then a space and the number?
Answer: mmHg 276
